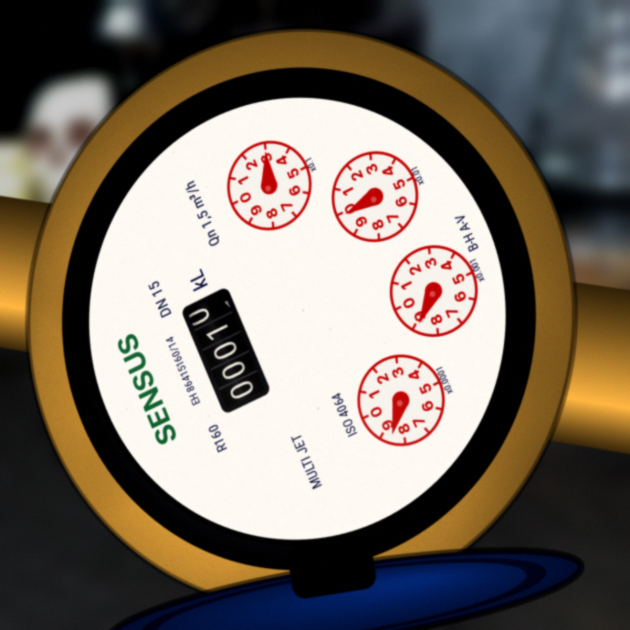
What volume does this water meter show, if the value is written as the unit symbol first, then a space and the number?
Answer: kL 10.2988
